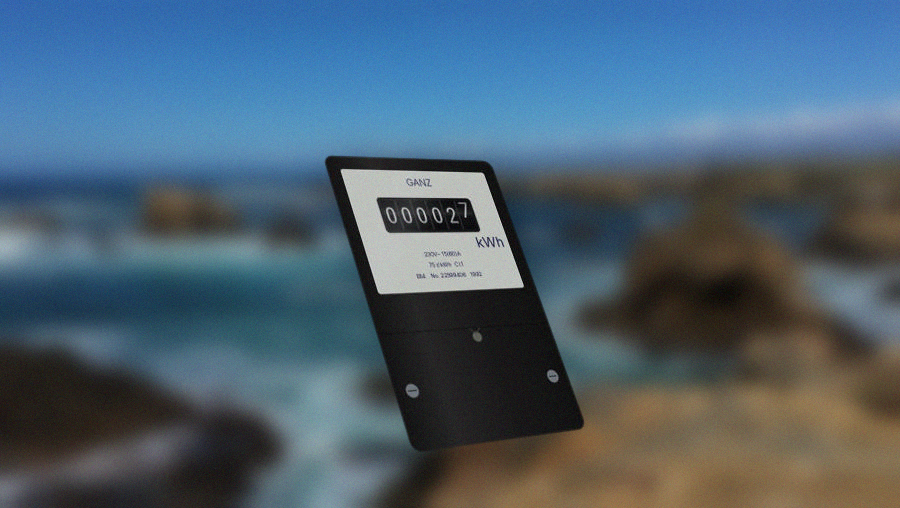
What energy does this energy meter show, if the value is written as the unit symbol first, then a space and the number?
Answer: kWh 27
